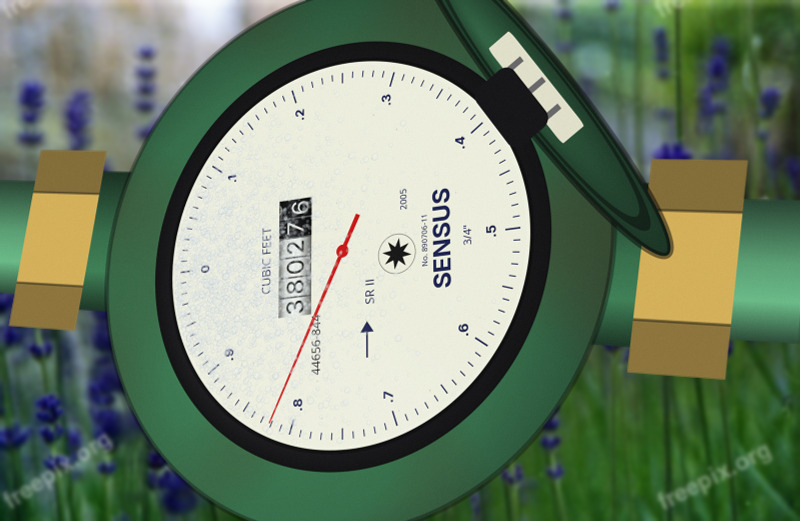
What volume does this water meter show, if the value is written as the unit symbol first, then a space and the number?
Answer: ft³ 380275.82
